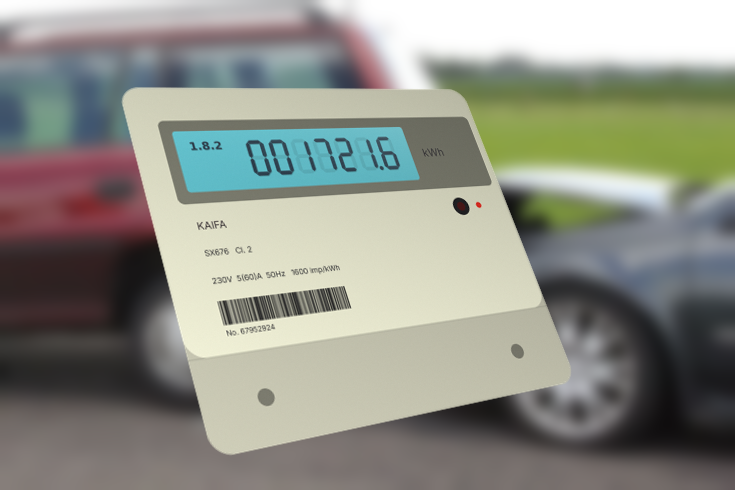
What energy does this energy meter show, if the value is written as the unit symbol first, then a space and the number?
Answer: kWh 1721.6
